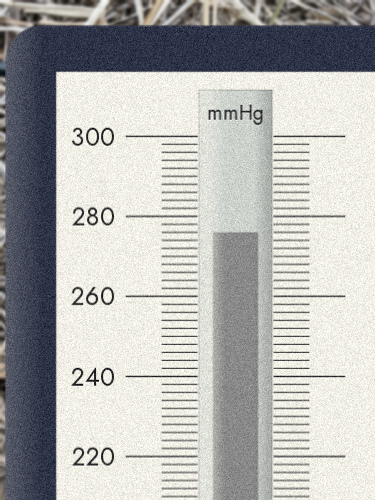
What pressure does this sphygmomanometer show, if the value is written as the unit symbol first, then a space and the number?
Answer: mmHg 276
